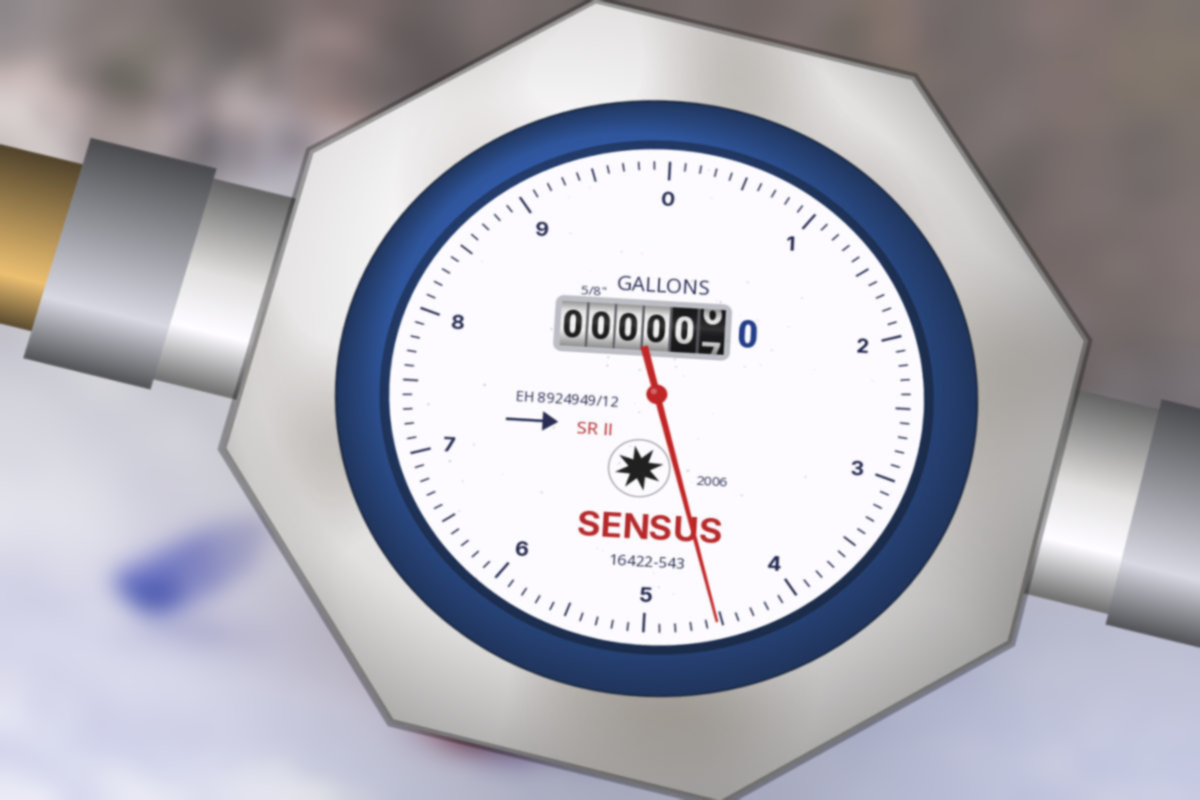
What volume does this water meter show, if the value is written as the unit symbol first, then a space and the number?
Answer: gal 64.5
